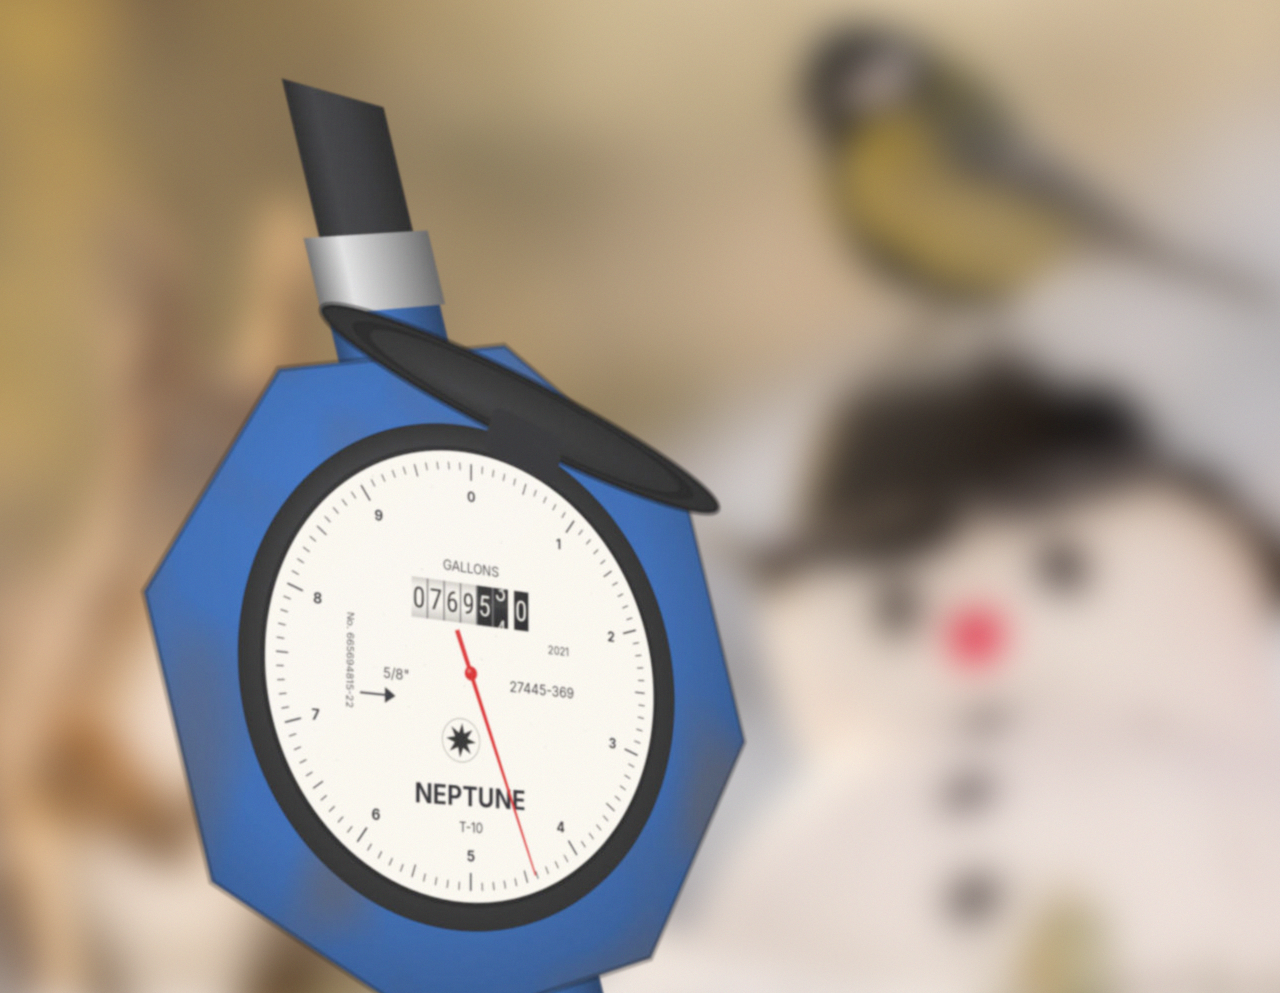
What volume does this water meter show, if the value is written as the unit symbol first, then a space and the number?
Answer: gal 769534.4
